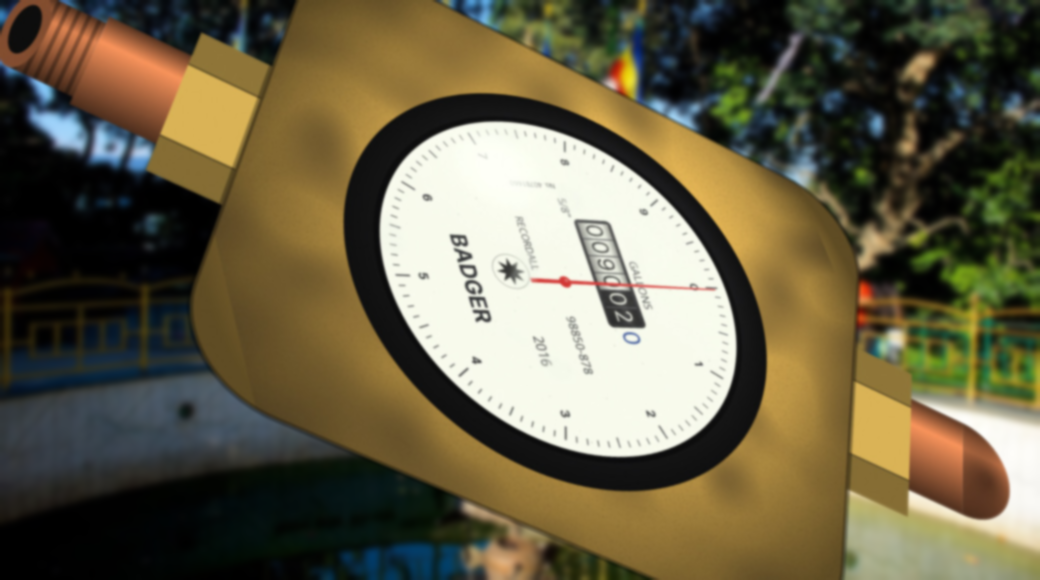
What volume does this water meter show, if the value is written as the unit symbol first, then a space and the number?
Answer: gal 90020.0
